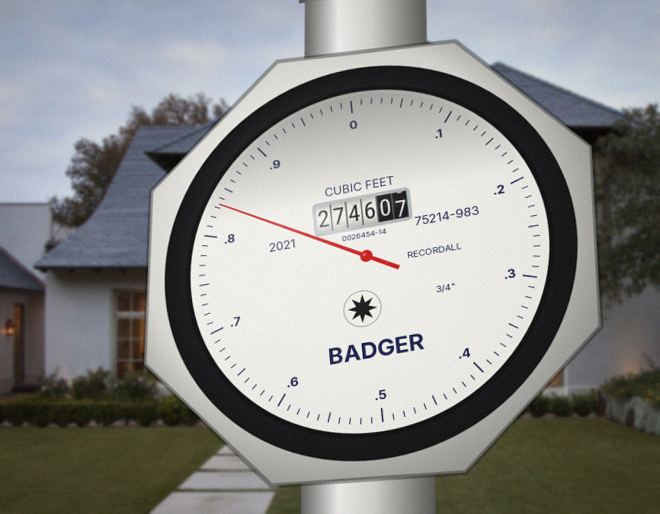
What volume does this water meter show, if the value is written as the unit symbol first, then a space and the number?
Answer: ft³ 274606.83
